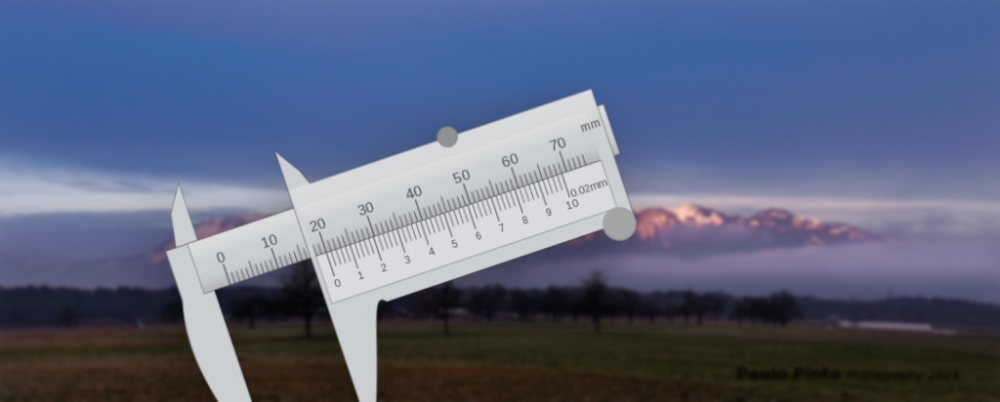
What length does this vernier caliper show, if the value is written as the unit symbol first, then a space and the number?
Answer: mm 20.0
